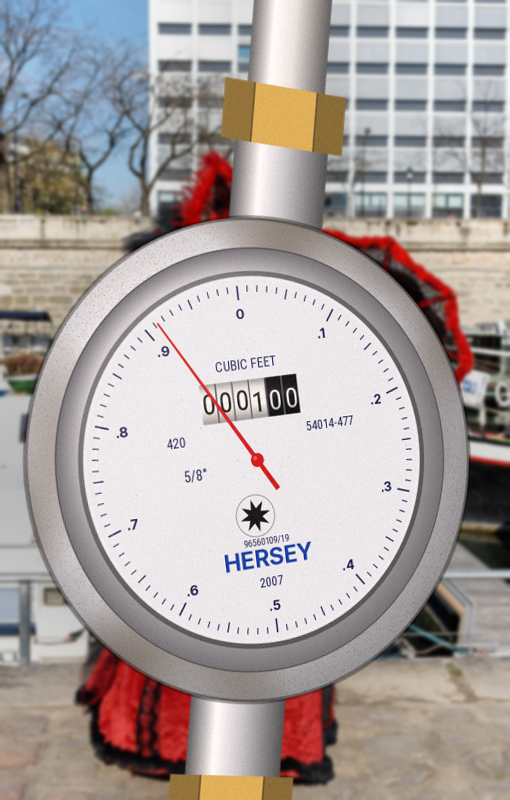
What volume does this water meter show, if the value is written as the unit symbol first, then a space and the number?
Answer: ft³ 99.91
